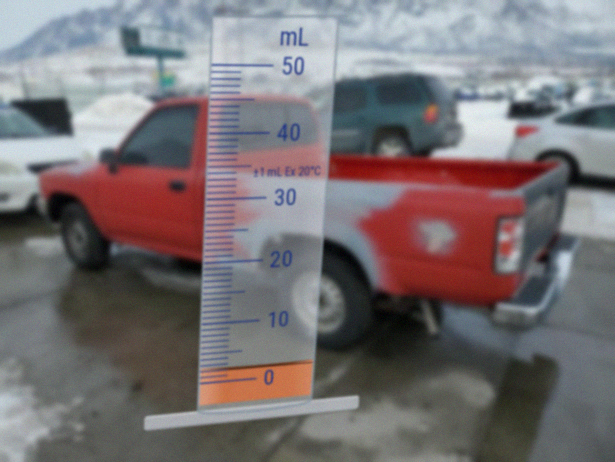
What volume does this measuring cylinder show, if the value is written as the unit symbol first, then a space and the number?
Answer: mL 2
